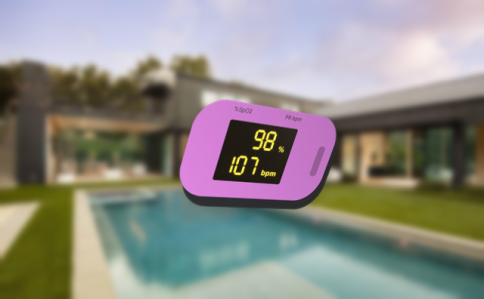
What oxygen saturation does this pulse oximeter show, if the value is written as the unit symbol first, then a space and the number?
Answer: % 98
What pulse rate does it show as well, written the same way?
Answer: bpm 107
